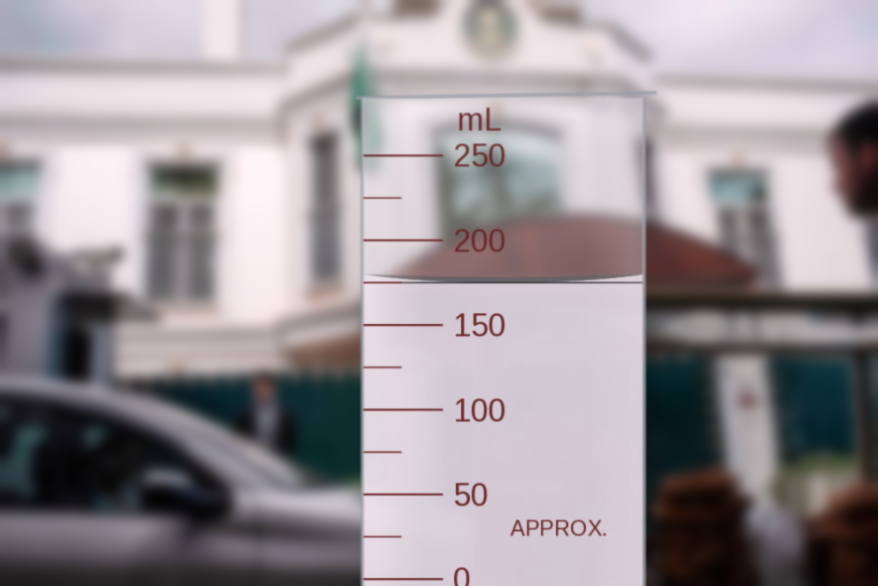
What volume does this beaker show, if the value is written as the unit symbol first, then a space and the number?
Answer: mL 175
